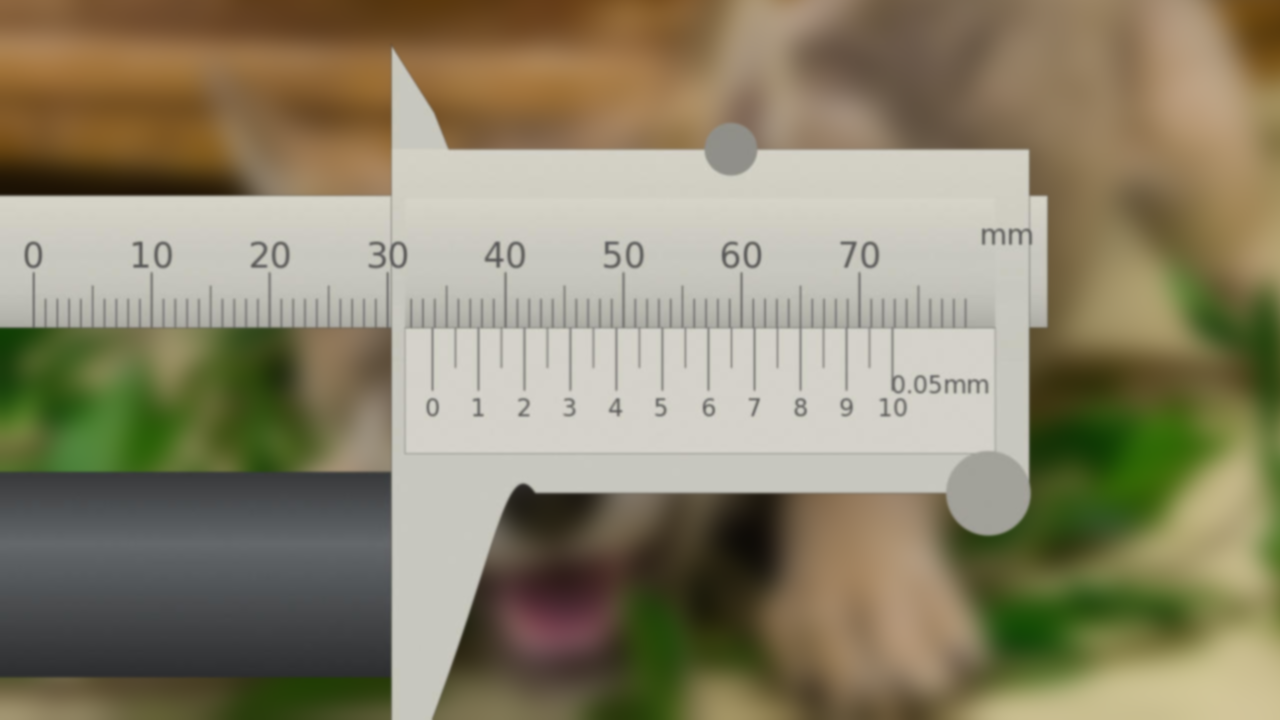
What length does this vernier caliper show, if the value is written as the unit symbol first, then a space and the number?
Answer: mm 33.8
